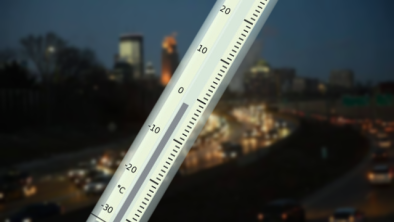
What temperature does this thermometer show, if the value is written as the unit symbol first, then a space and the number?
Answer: °C -2
